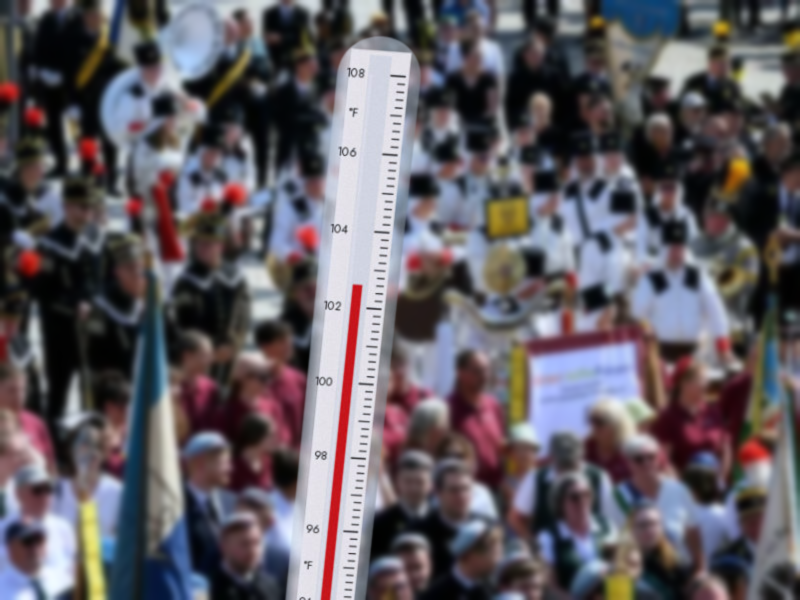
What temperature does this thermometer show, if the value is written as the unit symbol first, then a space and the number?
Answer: °F 102.6
